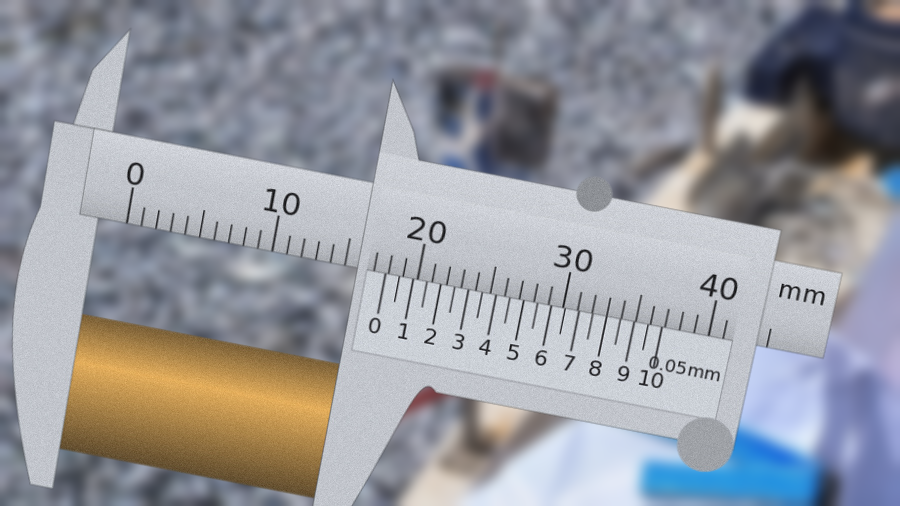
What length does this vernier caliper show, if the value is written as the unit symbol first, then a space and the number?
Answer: mm 17.8
